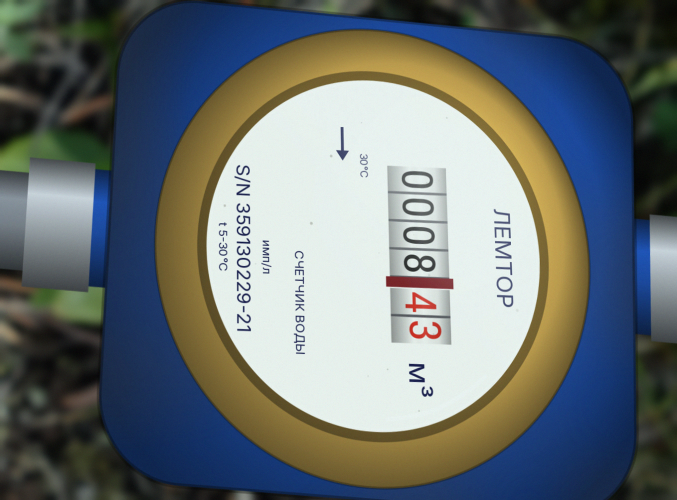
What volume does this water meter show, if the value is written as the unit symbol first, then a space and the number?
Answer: m³ 8.43
